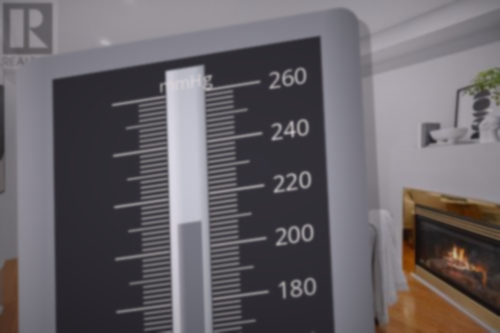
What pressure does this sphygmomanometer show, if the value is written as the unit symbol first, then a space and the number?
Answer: mmHg 210
